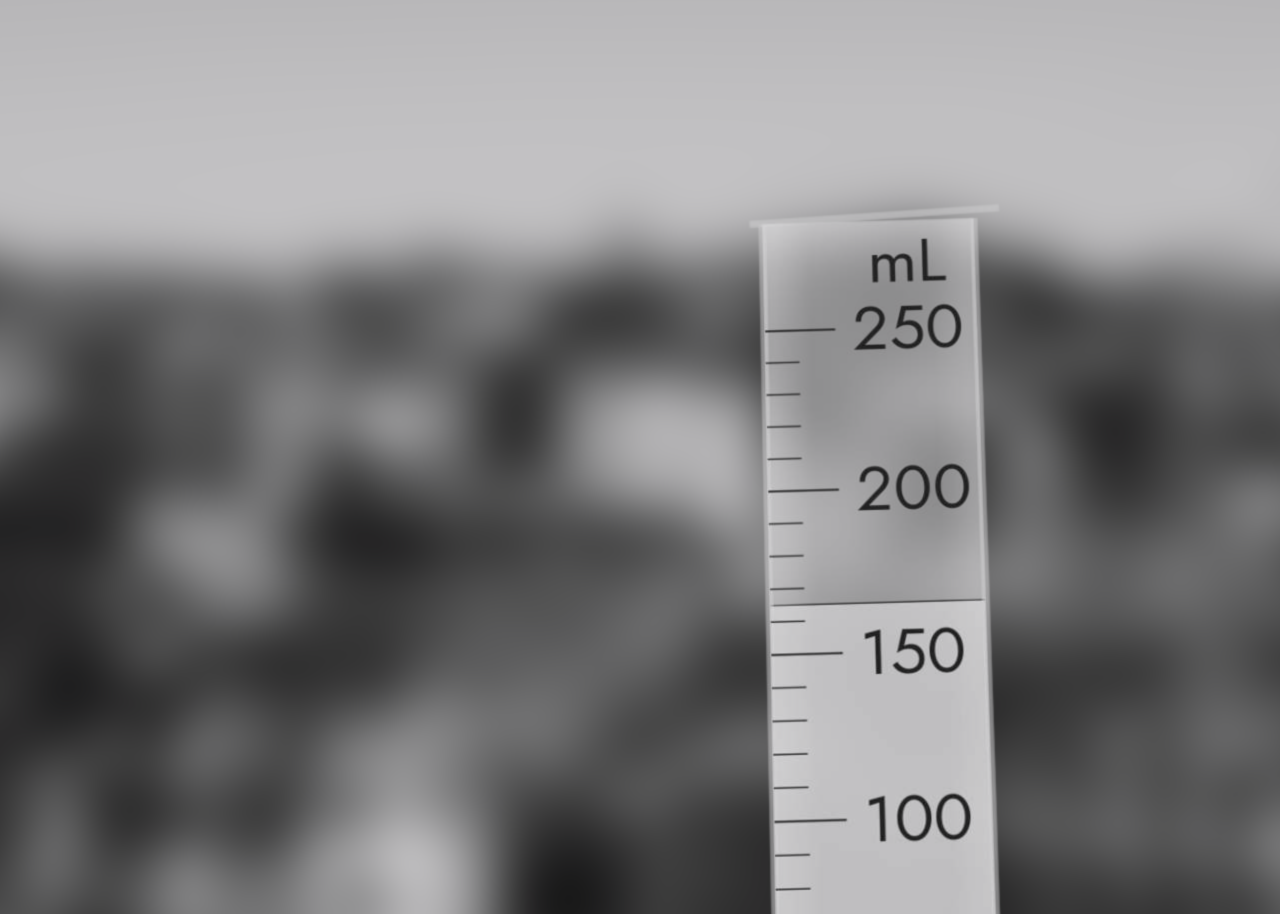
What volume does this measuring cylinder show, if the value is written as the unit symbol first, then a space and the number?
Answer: mL 165
